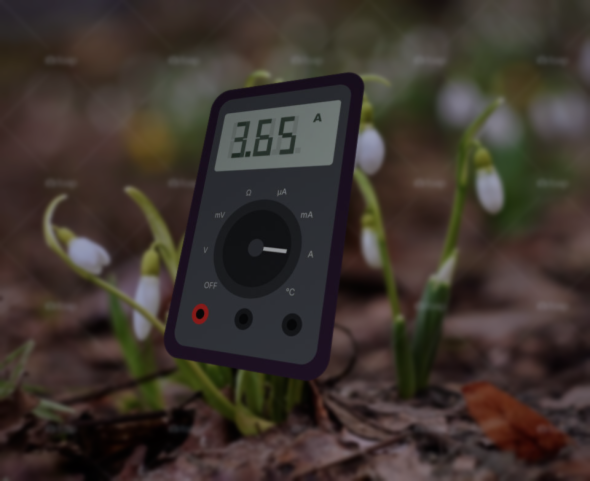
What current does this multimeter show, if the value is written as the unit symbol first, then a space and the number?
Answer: A 3.65
